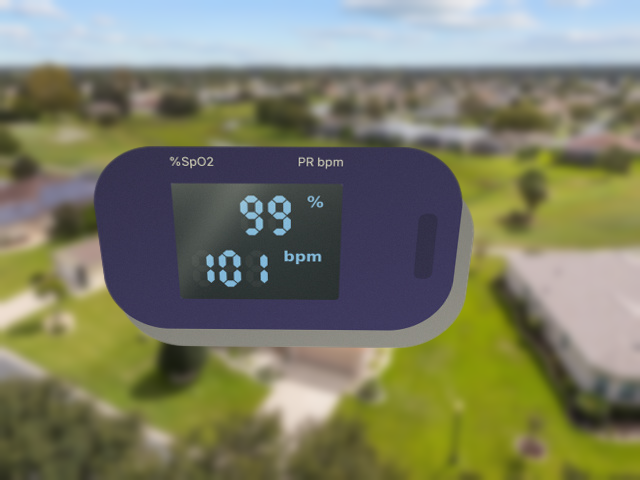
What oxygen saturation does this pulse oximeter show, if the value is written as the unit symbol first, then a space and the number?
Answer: % 99
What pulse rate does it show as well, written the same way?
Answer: bpm 101
